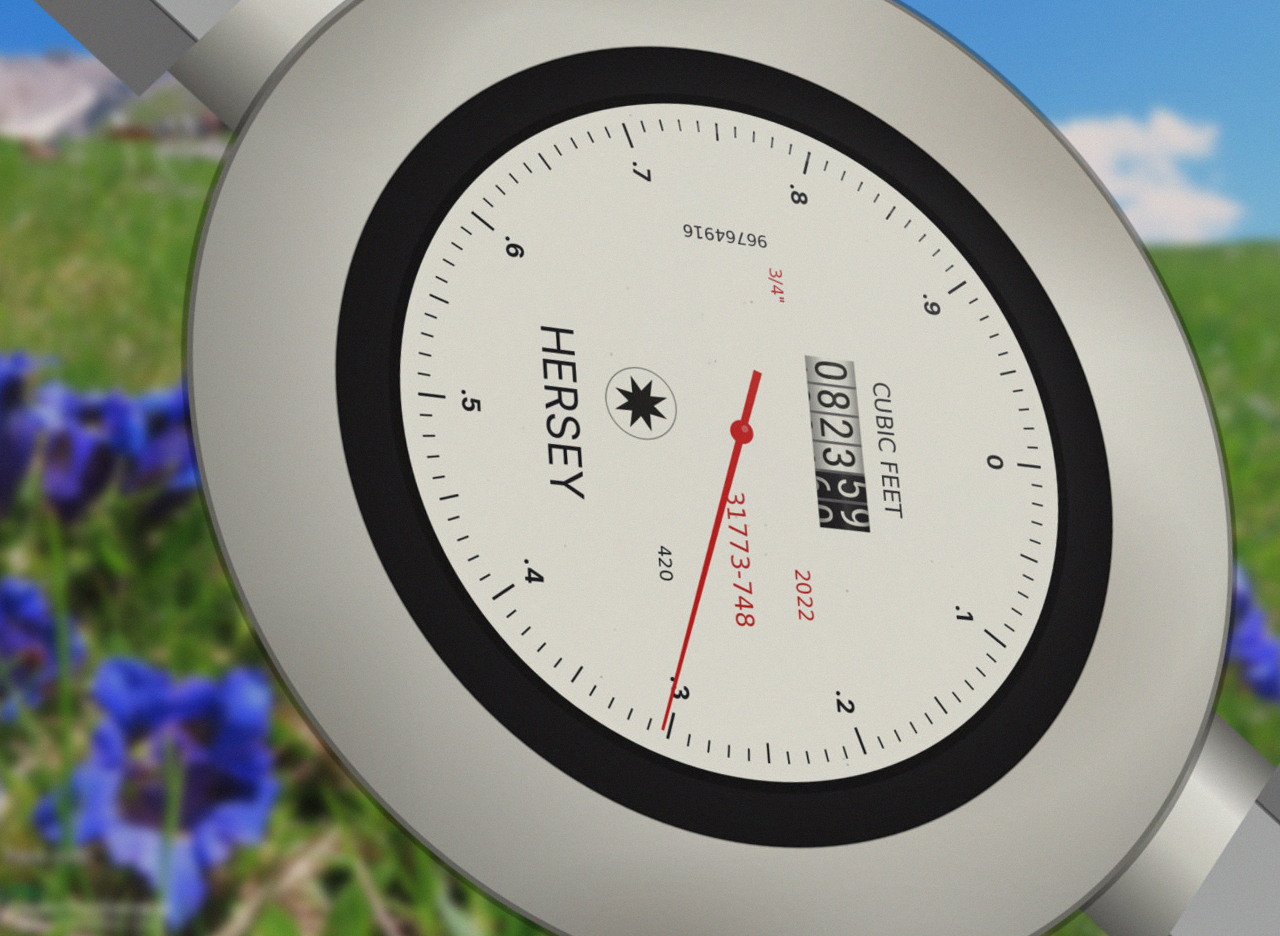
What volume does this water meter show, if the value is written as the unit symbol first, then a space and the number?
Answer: ft³ 82359.30
